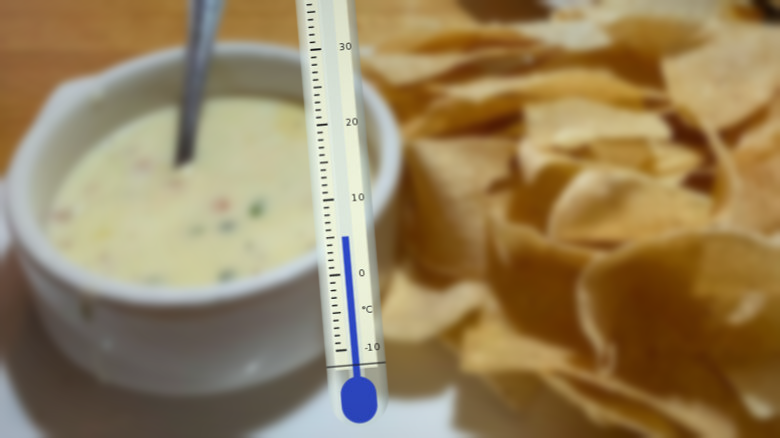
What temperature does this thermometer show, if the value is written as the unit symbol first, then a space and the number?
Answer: °C 5
